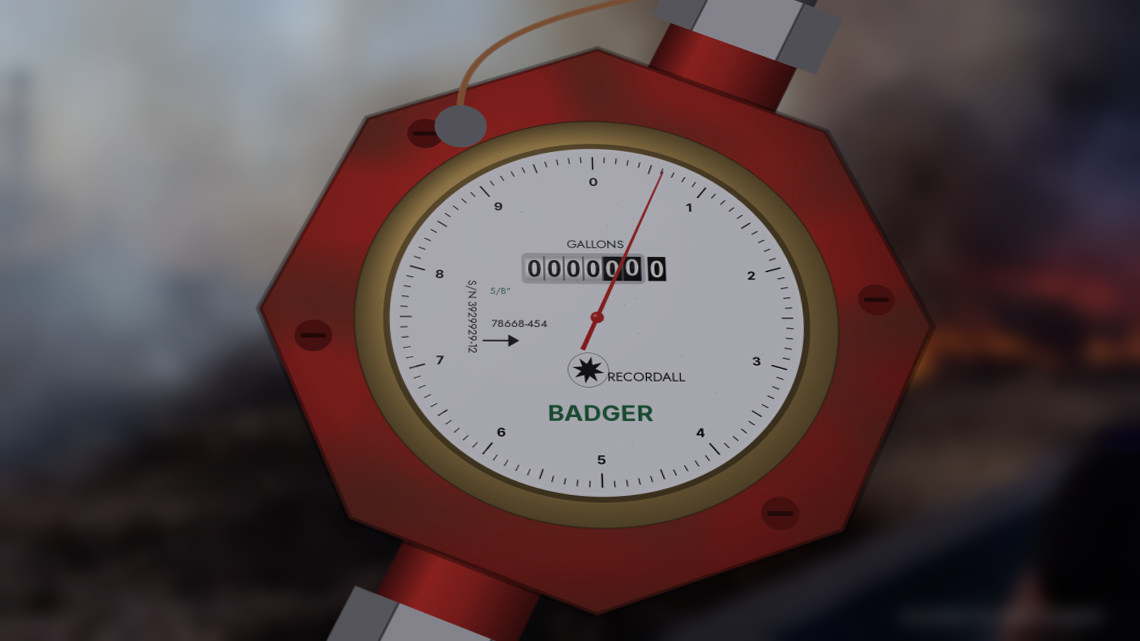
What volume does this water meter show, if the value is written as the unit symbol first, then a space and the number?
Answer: gal 0.6
